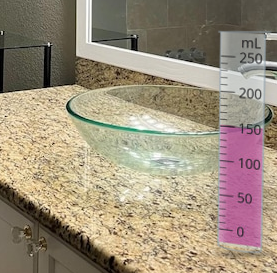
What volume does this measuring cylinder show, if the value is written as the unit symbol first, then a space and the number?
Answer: mL 150
